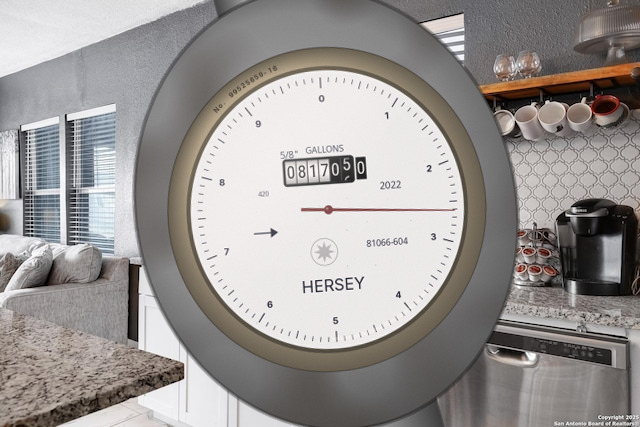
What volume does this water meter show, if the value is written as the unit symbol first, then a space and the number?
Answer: gal 817052.6
